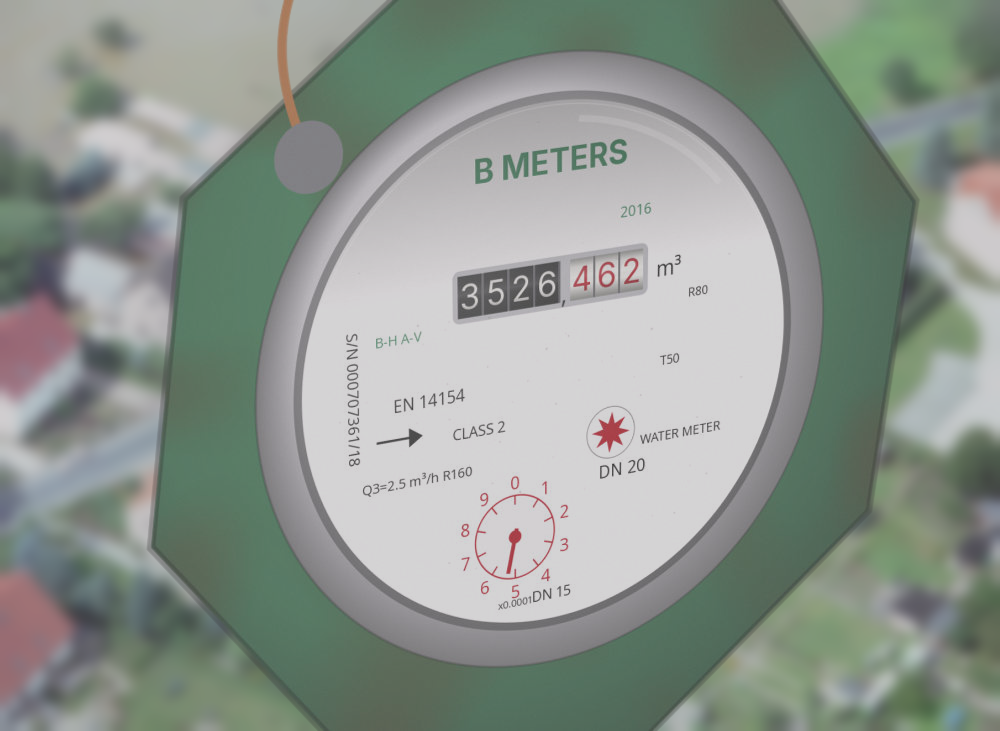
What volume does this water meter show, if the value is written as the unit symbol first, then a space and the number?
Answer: m³ 3526.4625
